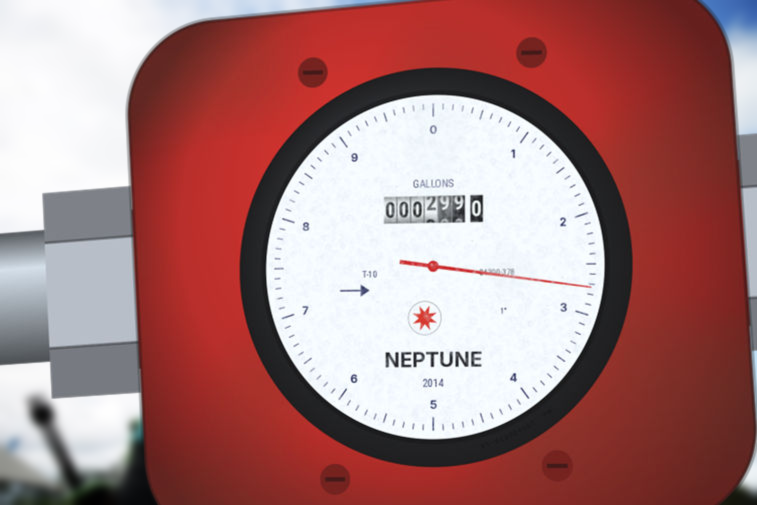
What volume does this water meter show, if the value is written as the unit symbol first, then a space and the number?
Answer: gal 2992.7
